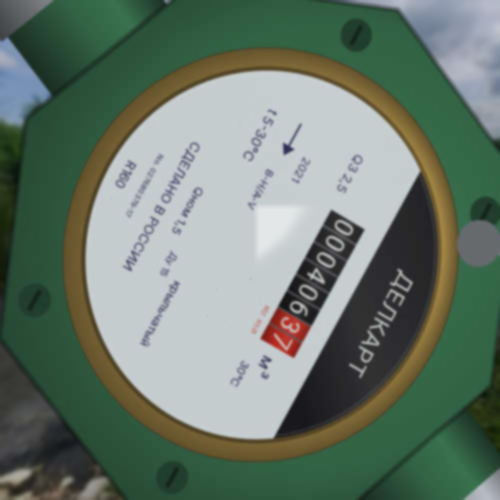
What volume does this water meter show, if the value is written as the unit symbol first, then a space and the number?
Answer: m³ 406.37
